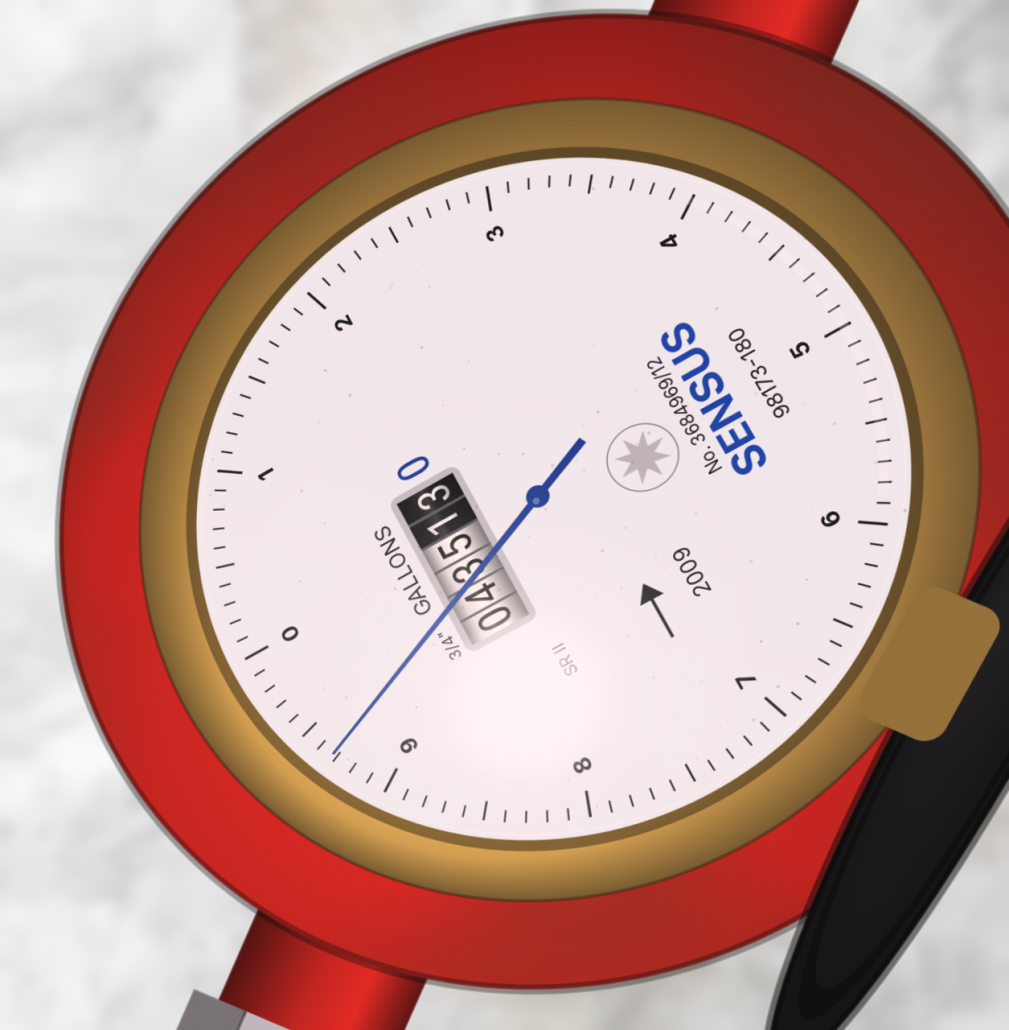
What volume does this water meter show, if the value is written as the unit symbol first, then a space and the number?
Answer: gal 435129.3
